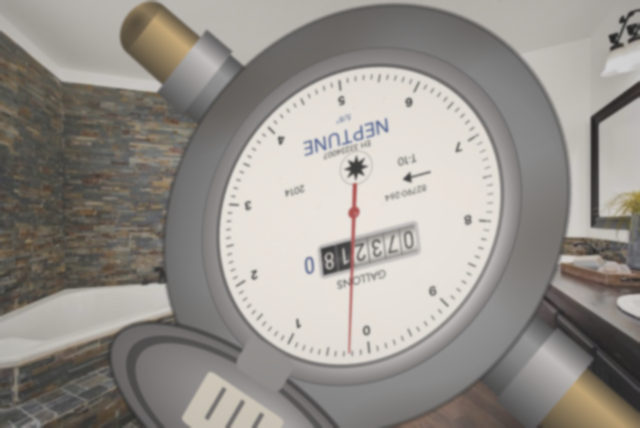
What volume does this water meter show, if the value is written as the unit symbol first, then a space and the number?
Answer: gal 732180.2
